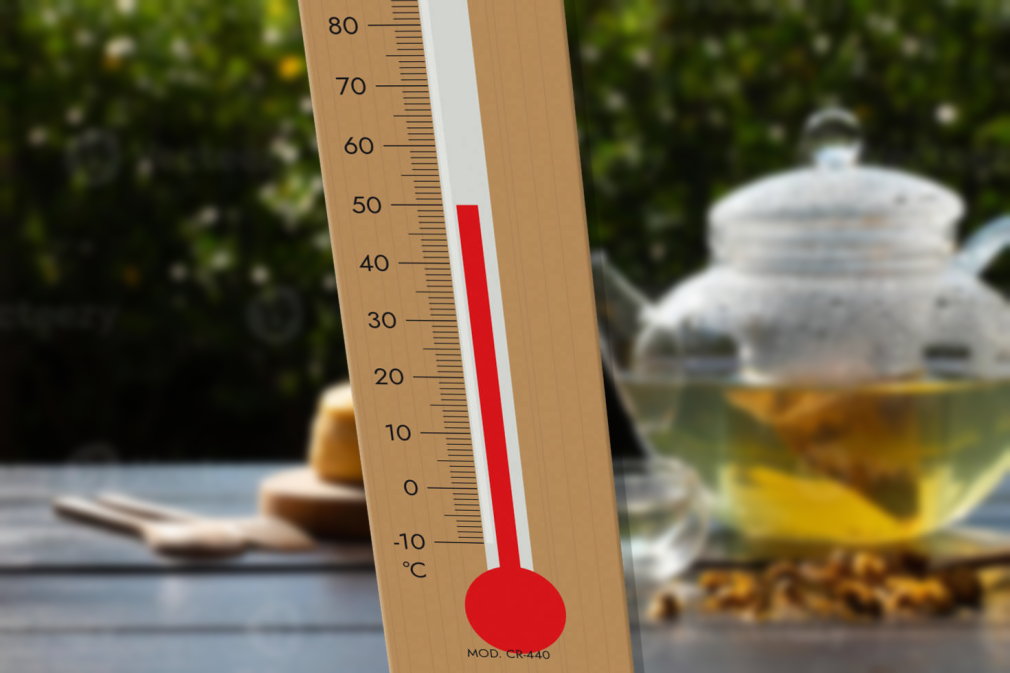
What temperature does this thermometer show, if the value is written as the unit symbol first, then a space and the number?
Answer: °C 50
